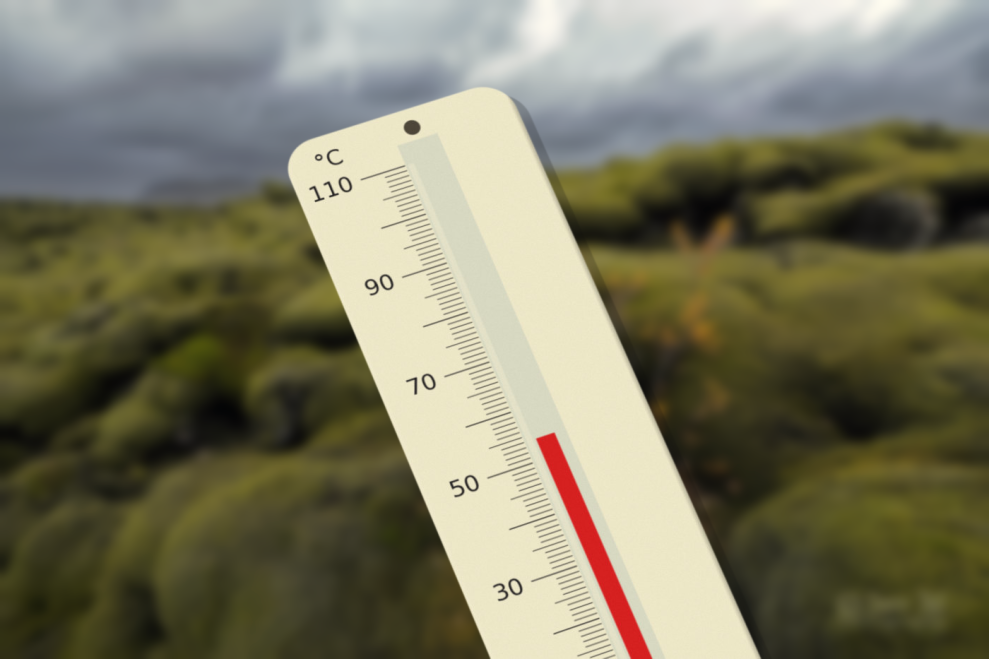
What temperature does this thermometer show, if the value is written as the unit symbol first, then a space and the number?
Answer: °C 54
